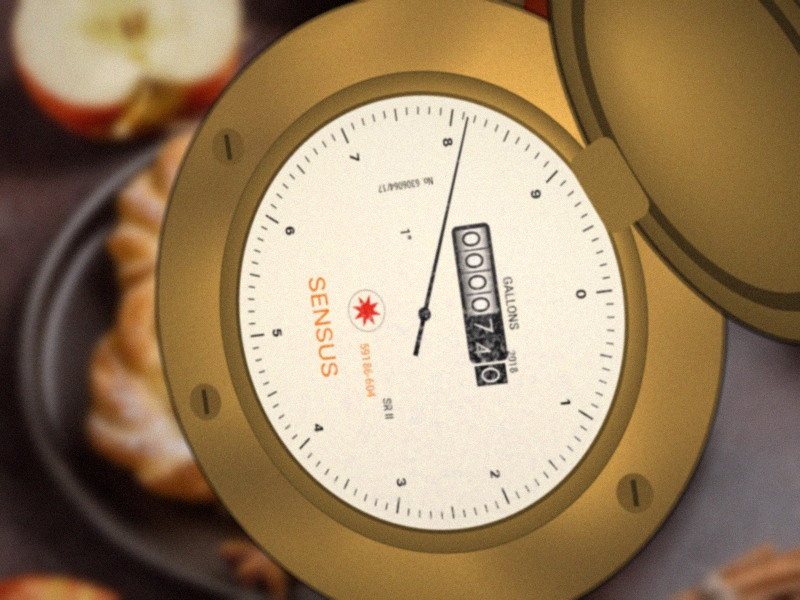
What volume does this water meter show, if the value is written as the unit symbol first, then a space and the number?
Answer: gal 738.1
